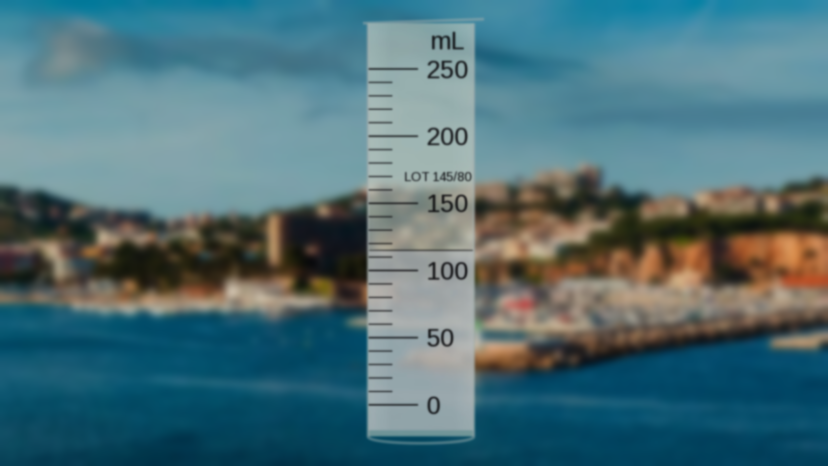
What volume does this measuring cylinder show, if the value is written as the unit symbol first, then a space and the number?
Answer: mL 115
